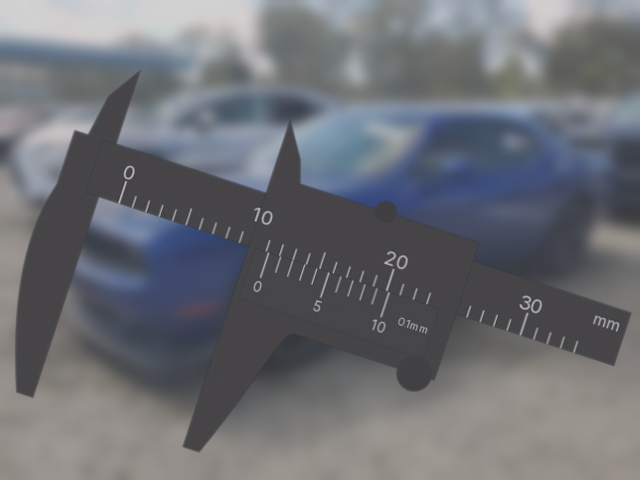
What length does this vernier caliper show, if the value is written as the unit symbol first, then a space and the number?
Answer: mm 11.2
